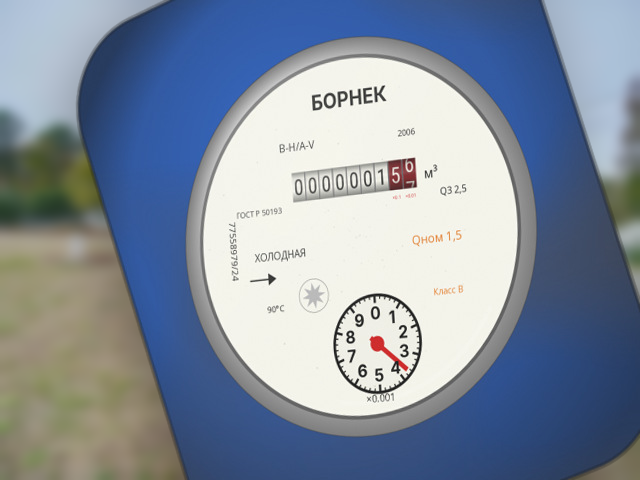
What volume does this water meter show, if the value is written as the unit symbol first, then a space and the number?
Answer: m³ 1.563
